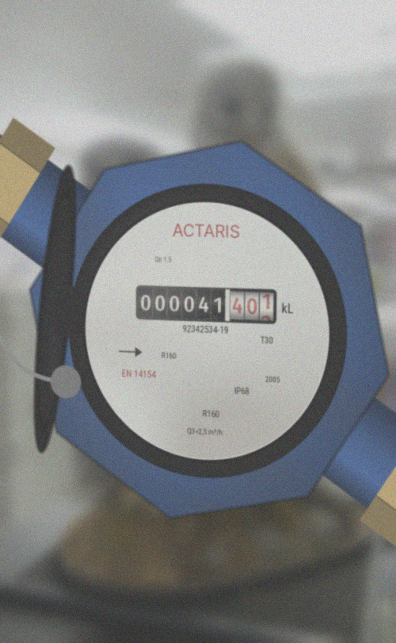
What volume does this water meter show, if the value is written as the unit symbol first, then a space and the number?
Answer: kL 41.401
